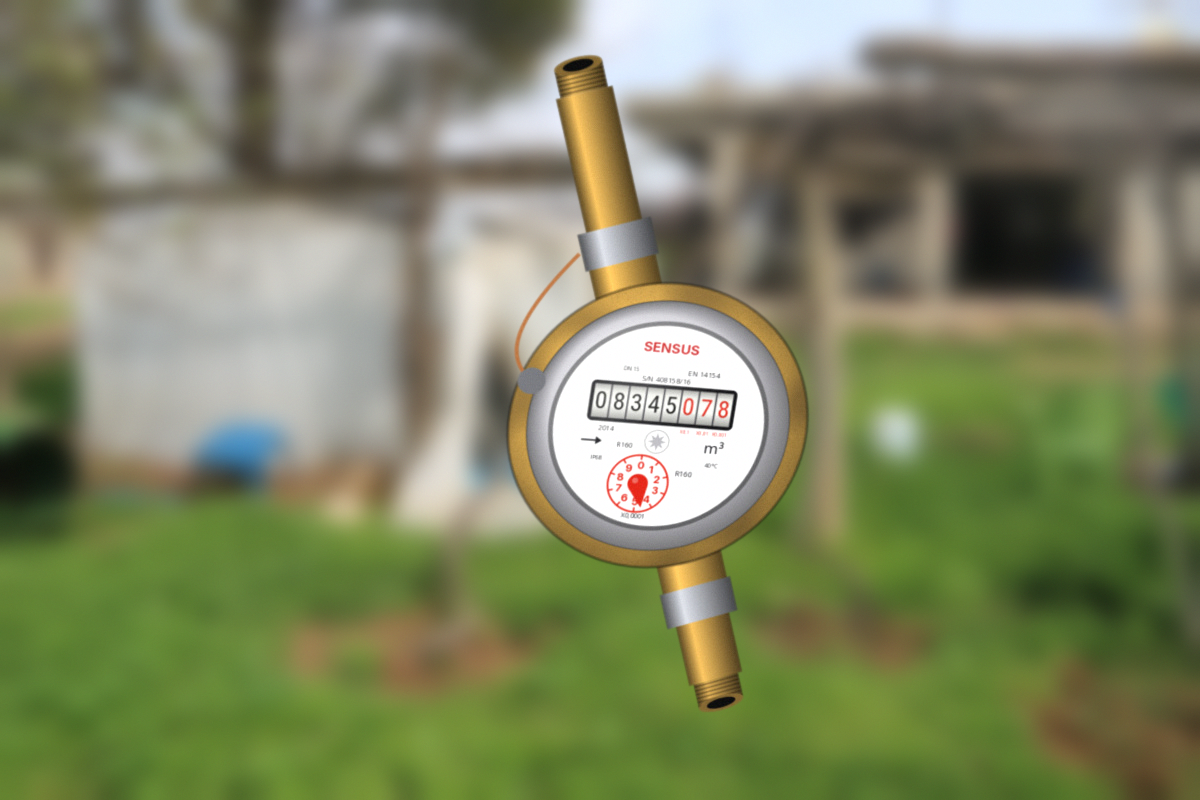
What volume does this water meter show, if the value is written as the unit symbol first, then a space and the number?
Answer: m³ 8345.0784
